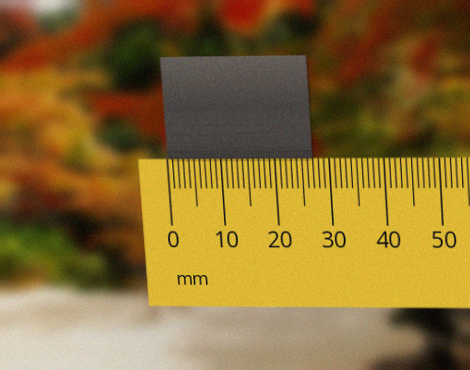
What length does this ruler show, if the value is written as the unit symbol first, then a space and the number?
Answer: mm 27
